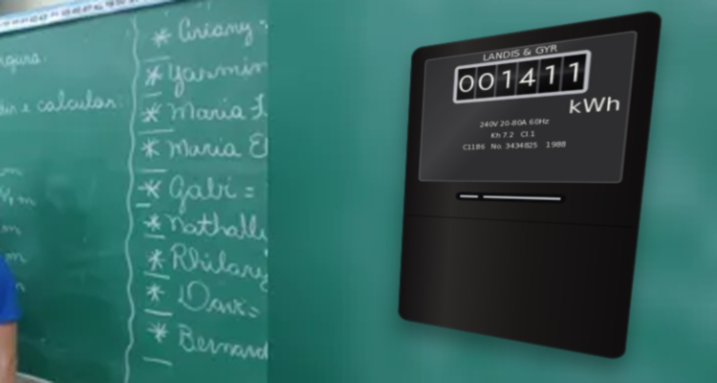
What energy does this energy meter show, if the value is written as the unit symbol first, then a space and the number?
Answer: kWh 1411
